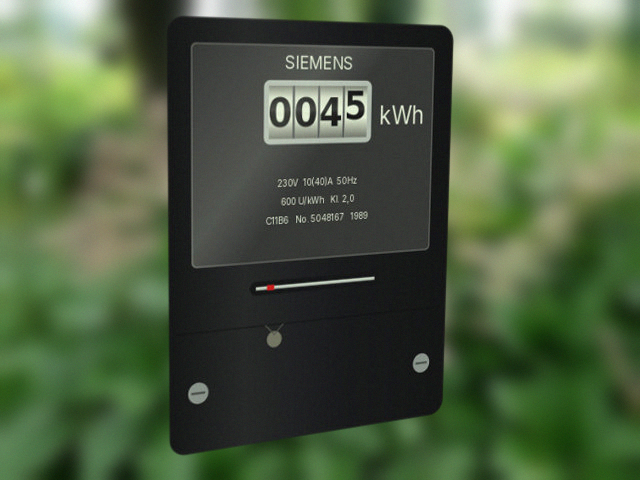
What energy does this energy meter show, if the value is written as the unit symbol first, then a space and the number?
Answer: kWh 45
